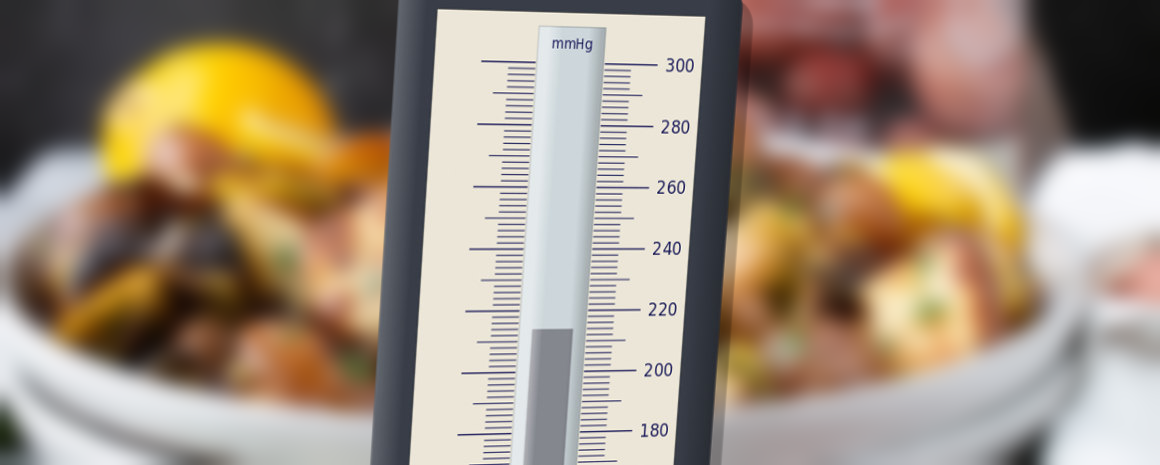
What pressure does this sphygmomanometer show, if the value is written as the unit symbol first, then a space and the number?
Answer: mmHg 214
